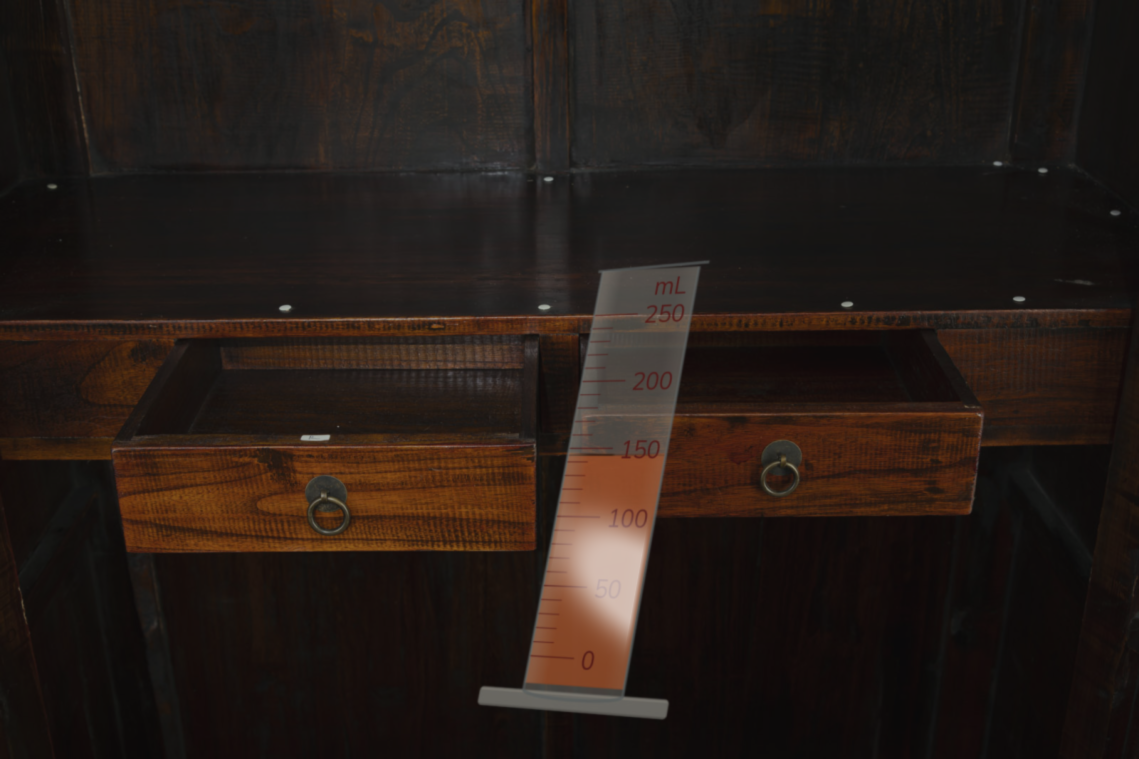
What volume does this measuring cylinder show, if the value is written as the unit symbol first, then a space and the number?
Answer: mL 145
